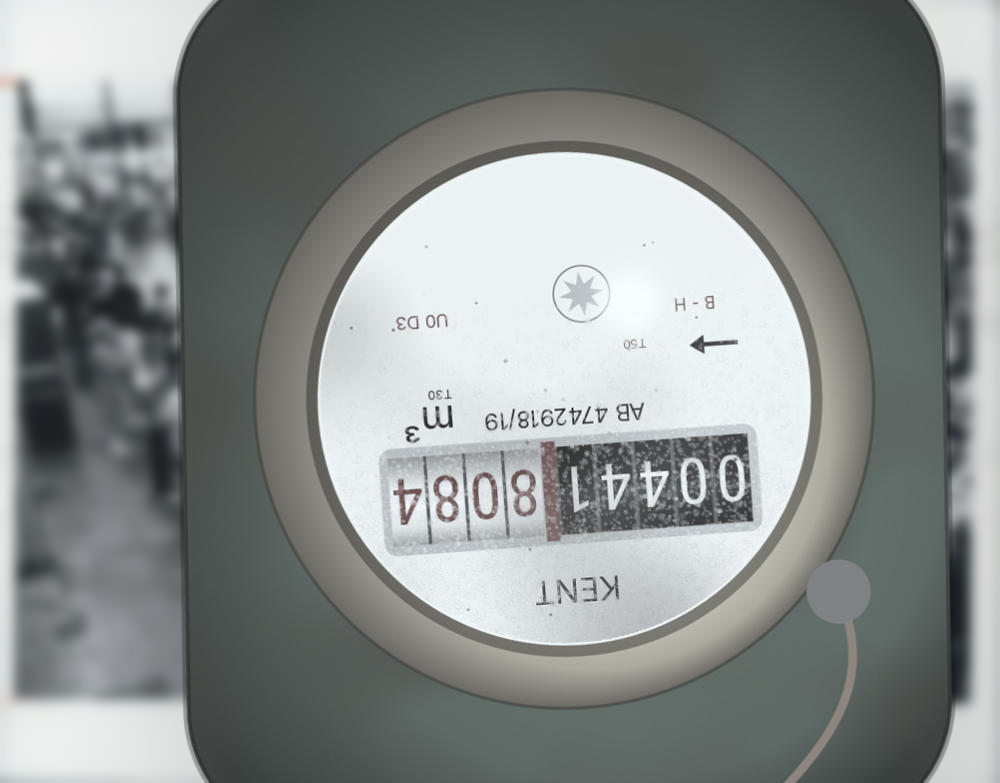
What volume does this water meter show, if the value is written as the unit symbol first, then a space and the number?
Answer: m³ 441.8084
